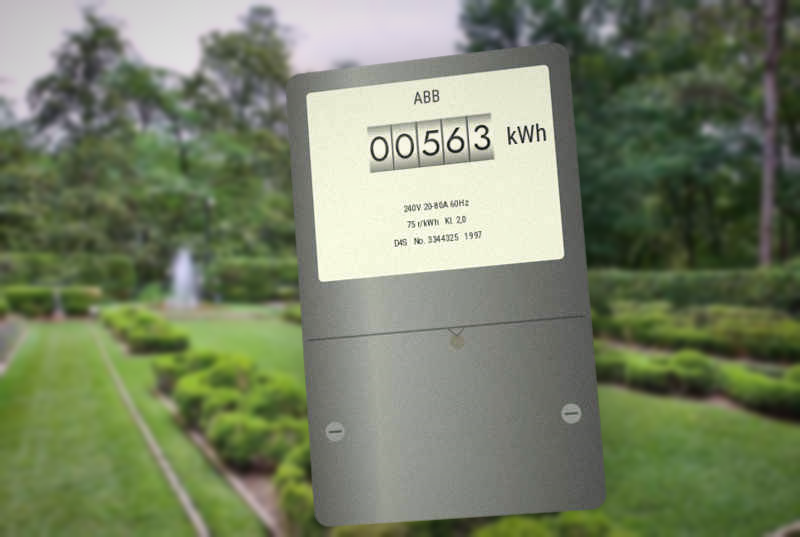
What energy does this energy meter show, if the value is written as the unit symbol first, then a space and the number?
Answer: kWh 563
